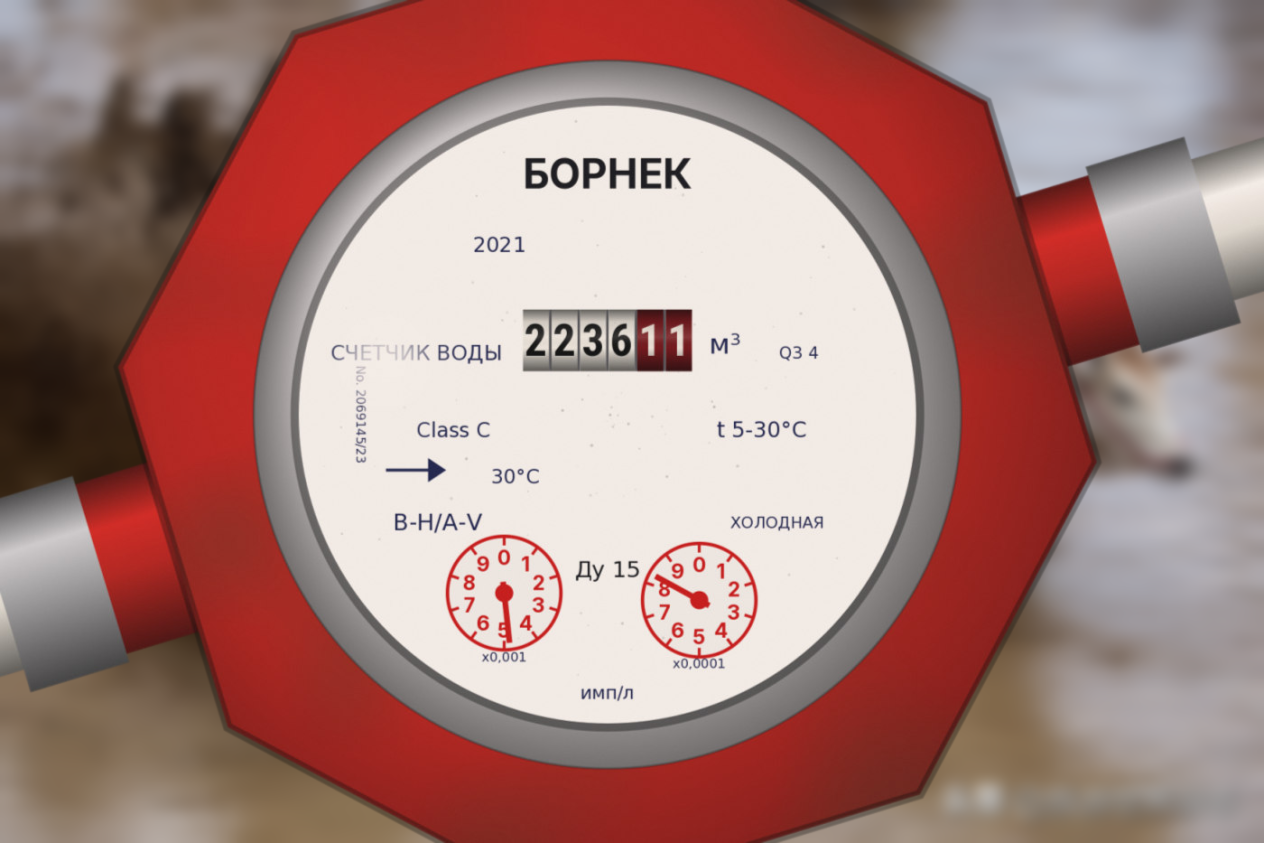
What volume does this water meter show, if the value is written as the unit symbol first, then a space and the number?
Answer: m³ 2236.1148
